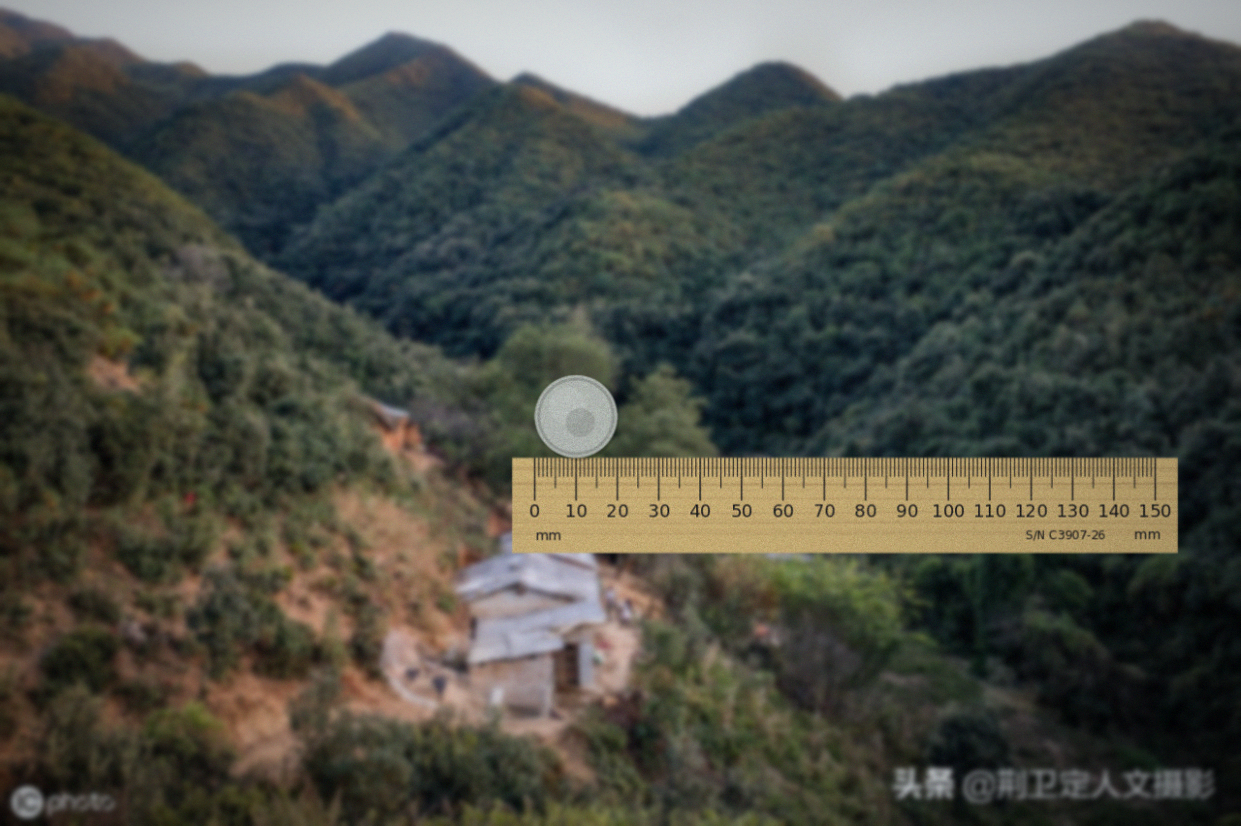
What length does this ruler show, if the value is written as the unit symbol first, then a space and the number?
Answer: mm 20
